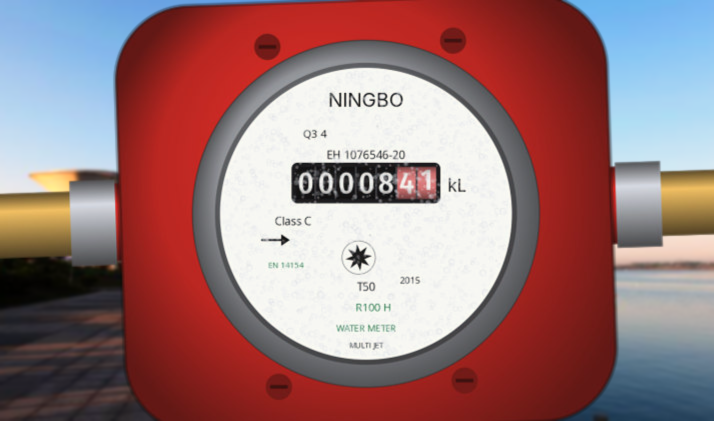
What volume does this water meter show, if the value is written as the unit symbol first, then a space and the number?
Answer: kL 8.41
